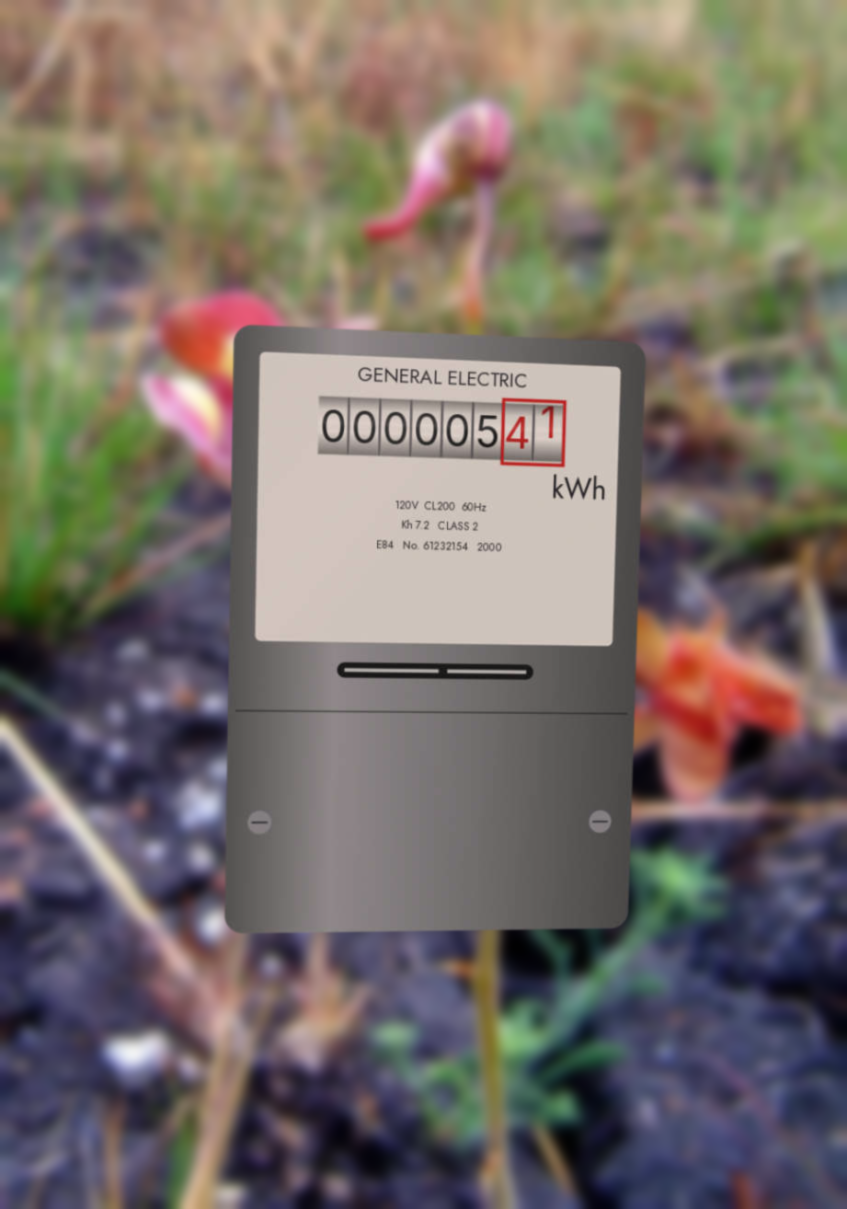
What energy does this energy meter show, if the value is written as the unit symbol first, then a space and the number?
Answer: kWh 5.41
